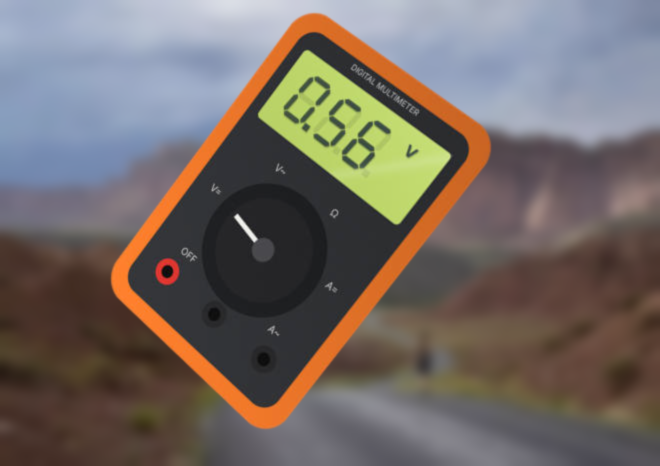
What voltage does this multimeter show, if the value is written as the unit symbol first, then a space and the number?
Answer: V 0.56
